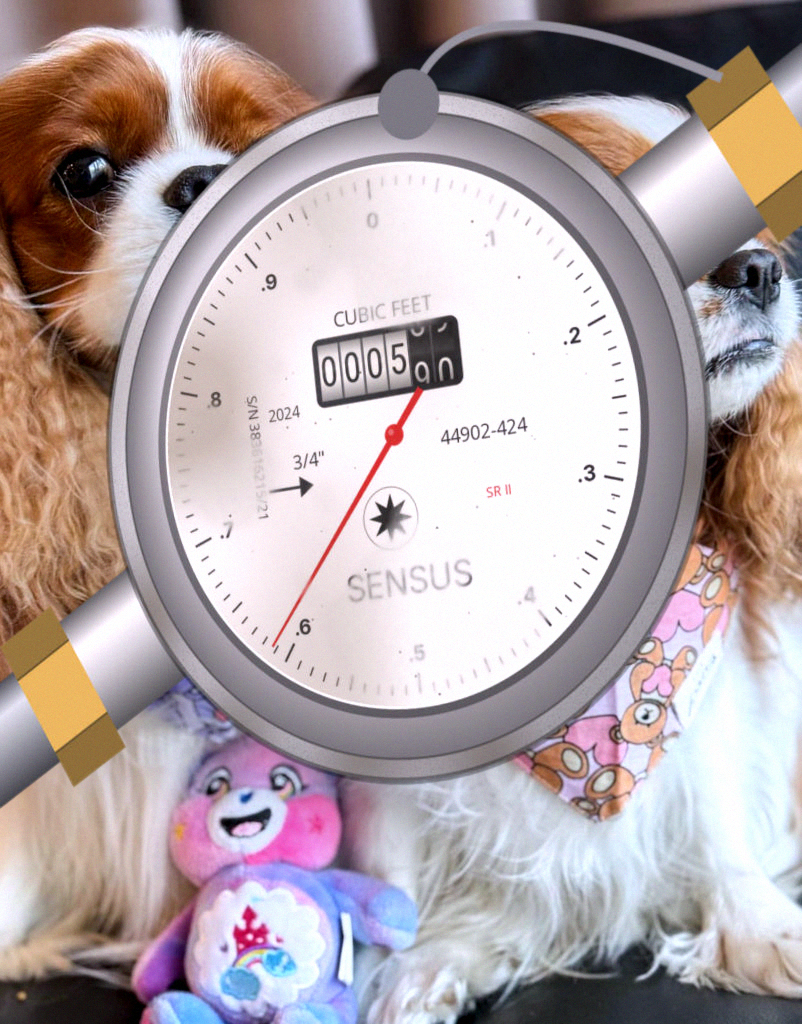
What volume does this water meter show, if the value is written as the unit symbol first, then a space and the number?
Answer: ft³ 589.61
